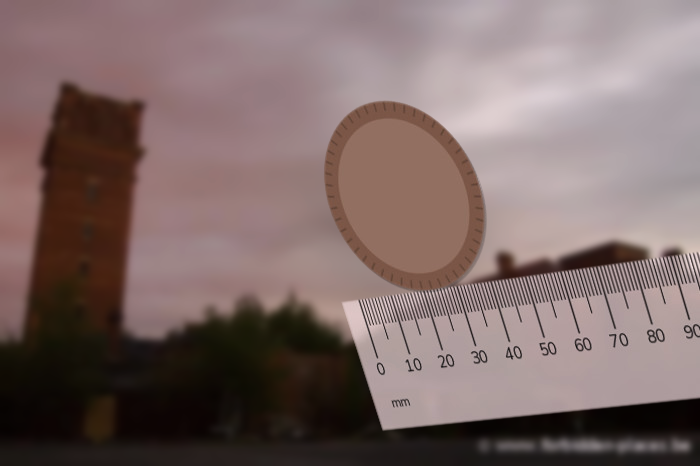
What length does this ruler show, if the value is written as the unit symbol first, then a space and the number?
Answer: mm 45
